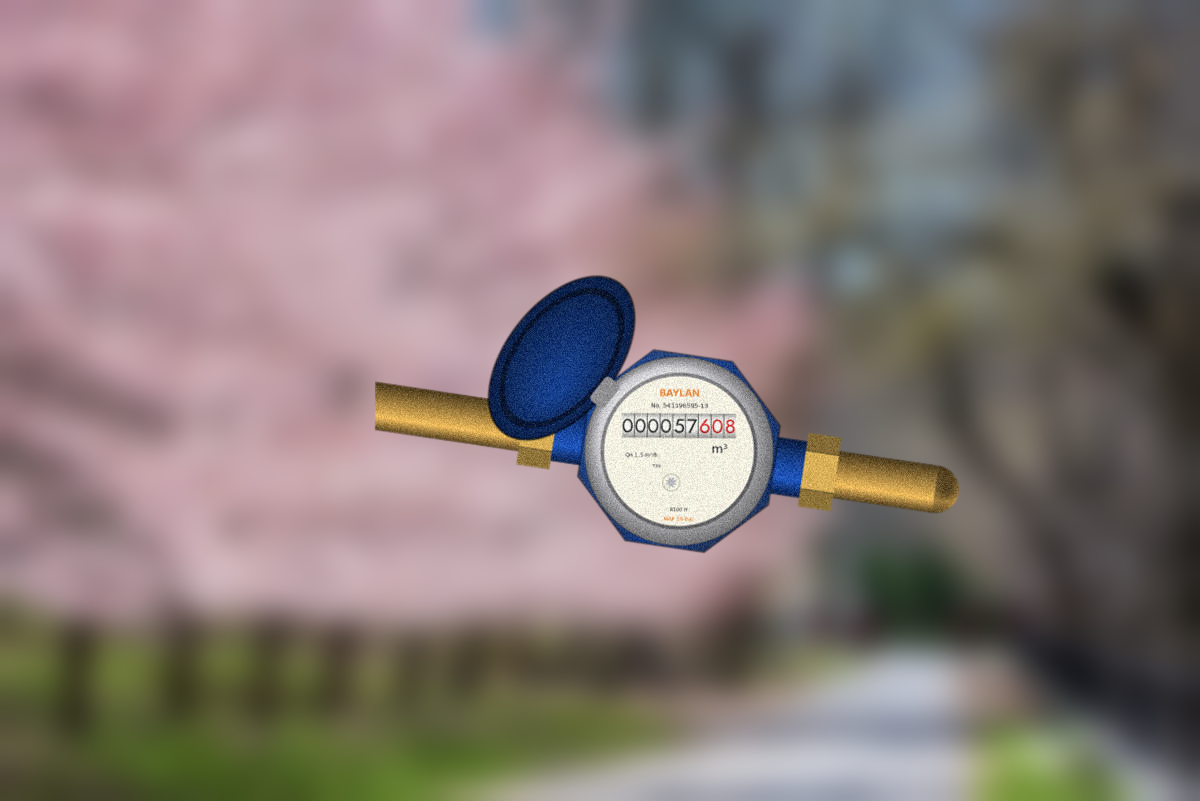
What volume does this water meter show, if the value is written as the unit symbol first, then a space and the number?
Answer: m³ 57.608
